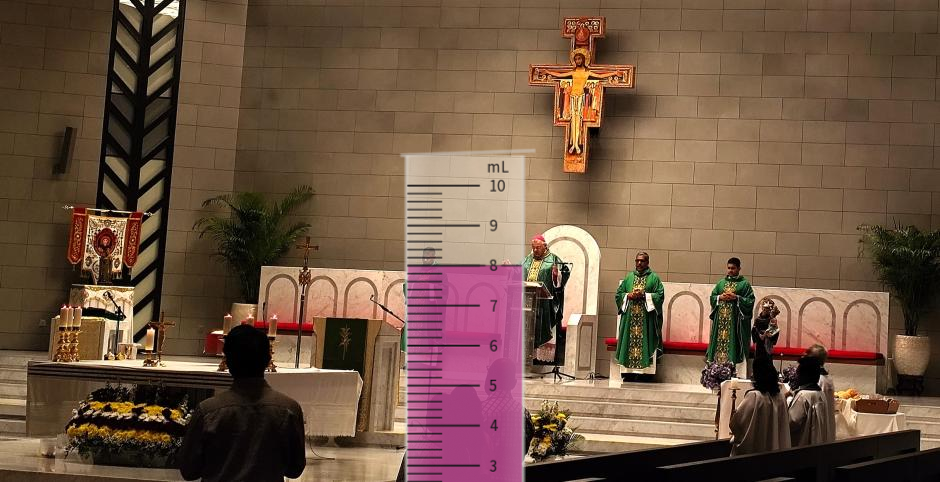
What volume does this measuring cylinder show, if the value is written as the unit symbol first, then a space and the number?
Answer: mL 8
